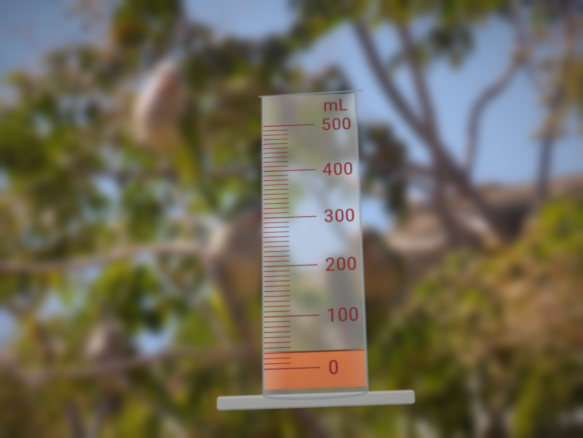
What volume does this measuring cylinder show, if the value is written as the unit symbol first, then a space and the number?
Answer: mL 30
